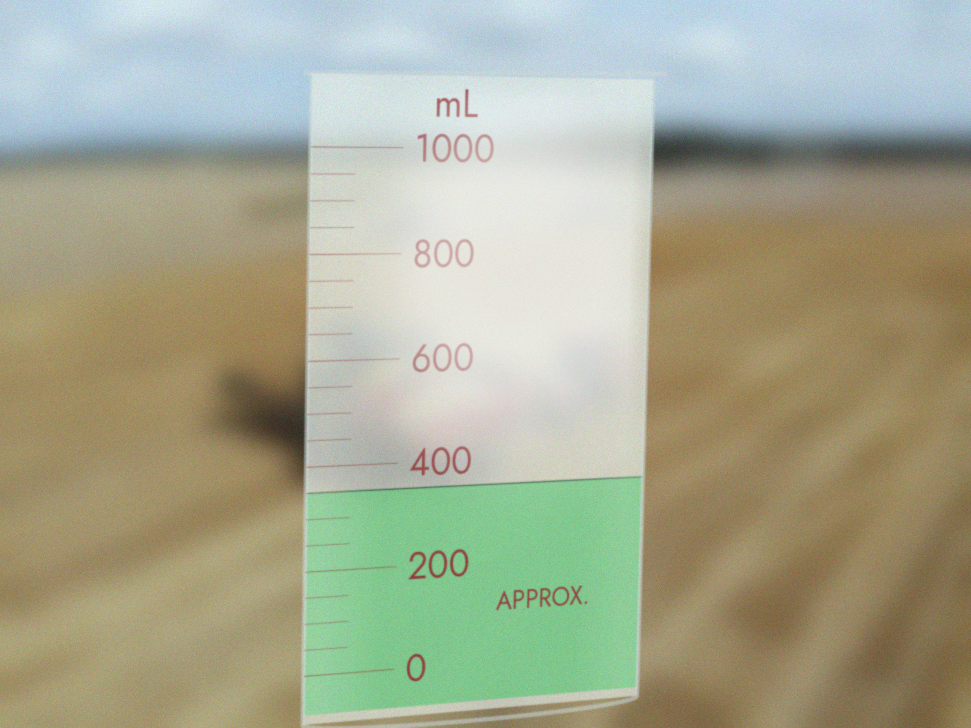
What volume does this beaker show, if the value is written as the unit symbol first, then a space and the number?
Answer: mL 350
